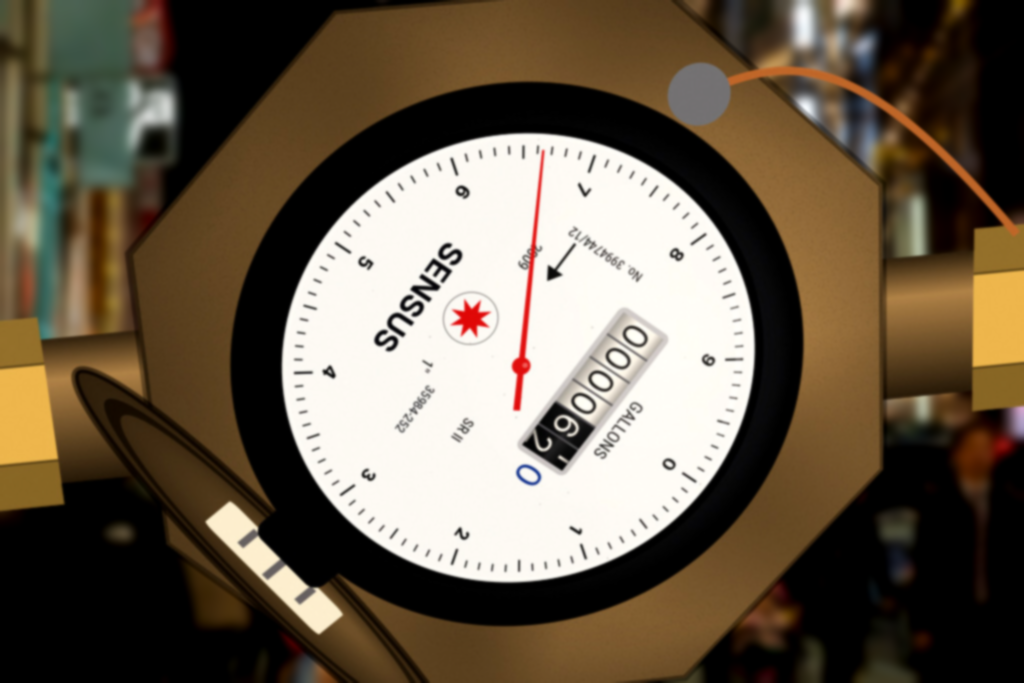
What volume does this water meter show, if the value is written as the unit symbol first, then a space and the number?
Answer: gal 616.6
